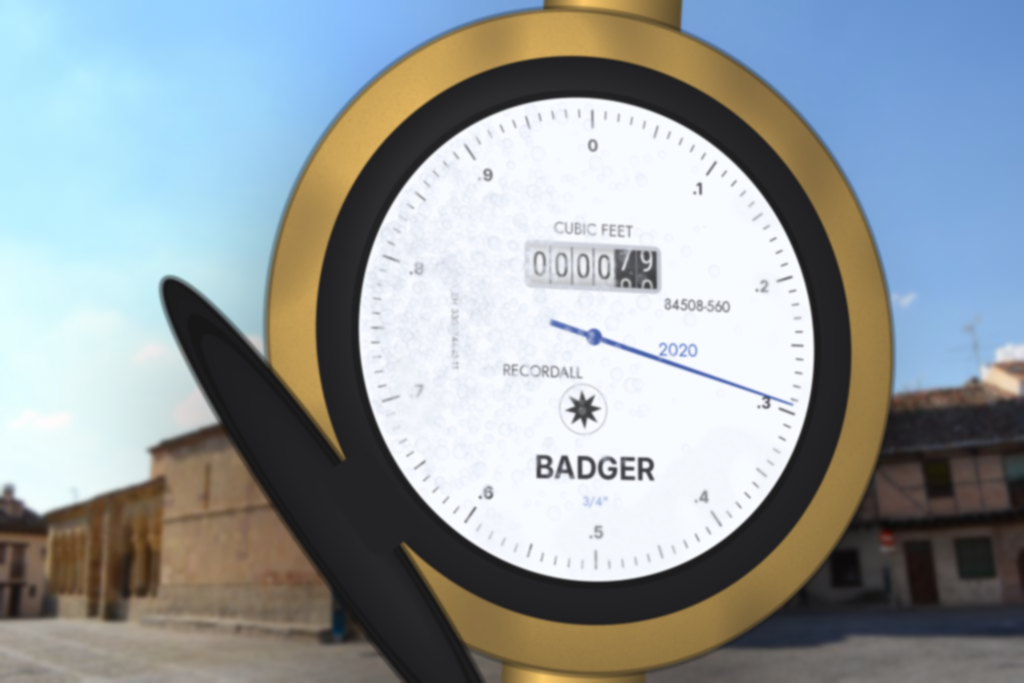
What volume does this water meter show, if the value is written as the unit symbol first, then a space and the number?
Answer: ft³ 79.29
